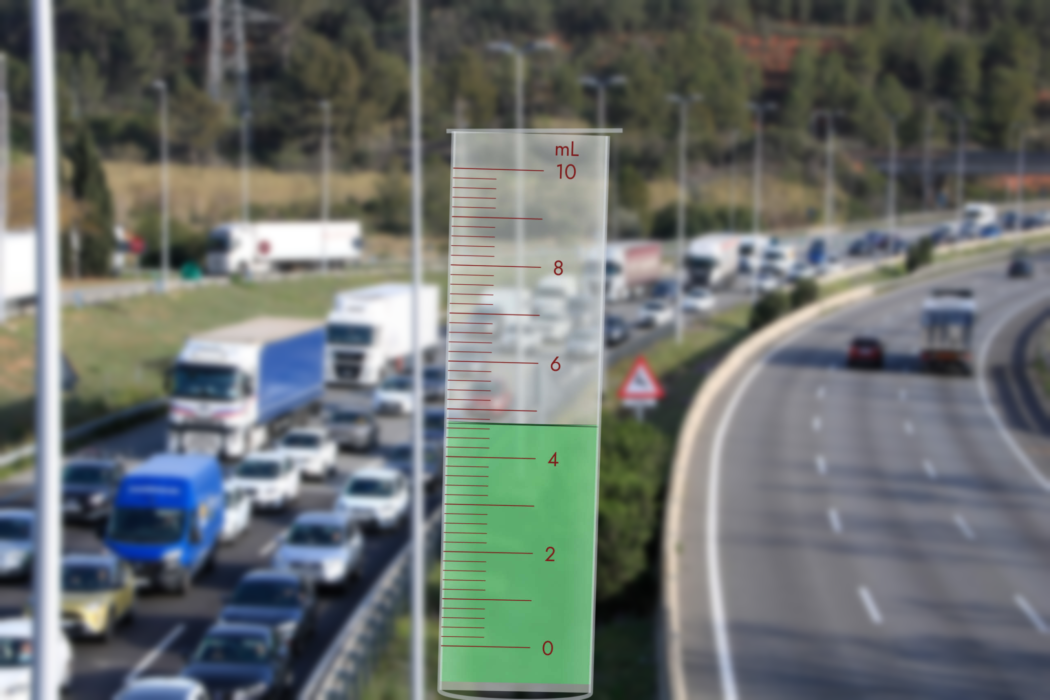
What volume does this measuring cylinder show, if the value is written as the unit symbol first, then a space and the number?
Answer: mL 4.7
